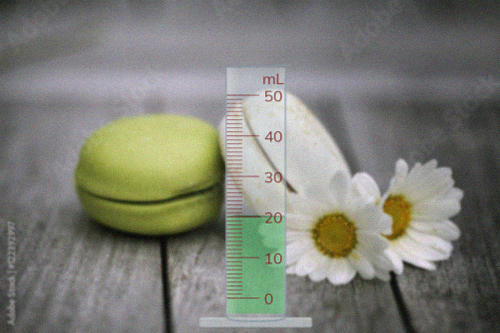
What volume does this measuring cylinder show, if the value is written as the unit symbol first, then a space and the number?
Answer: mL 20
